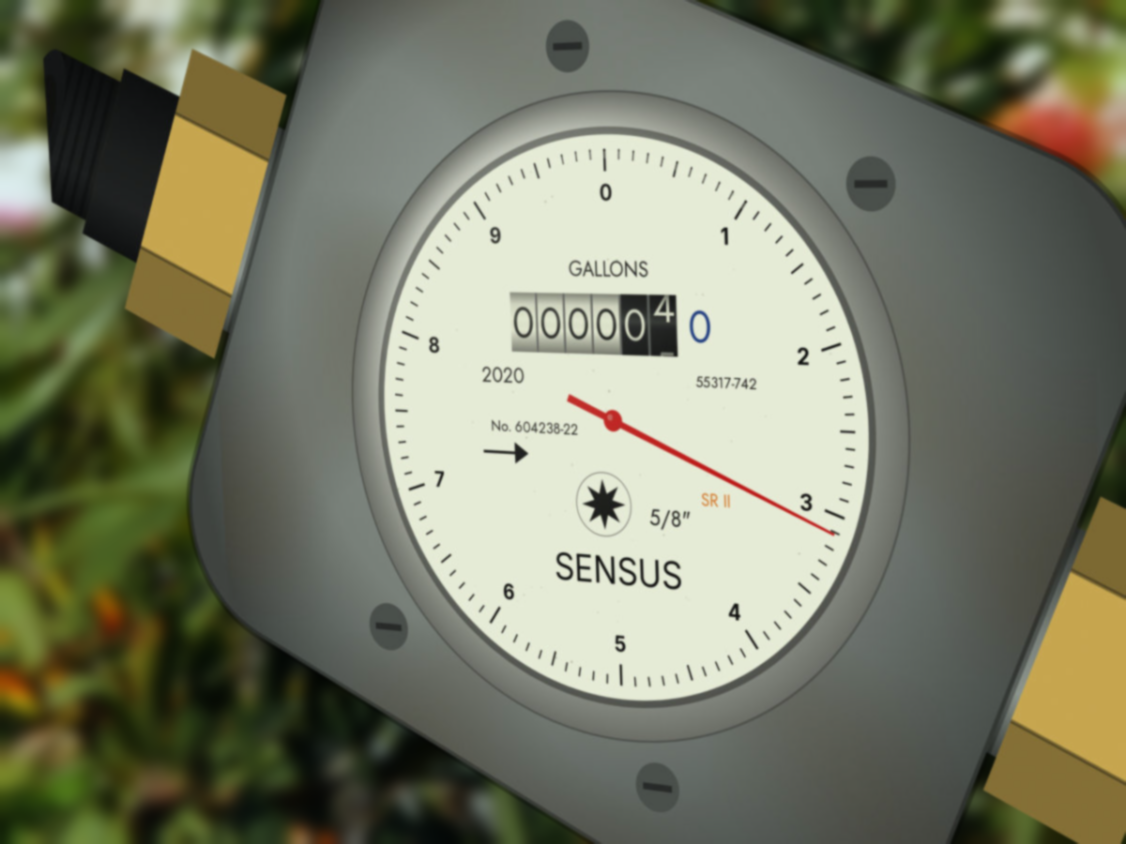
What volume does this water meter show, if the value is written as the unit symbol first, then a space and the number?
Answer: gal 43.1
